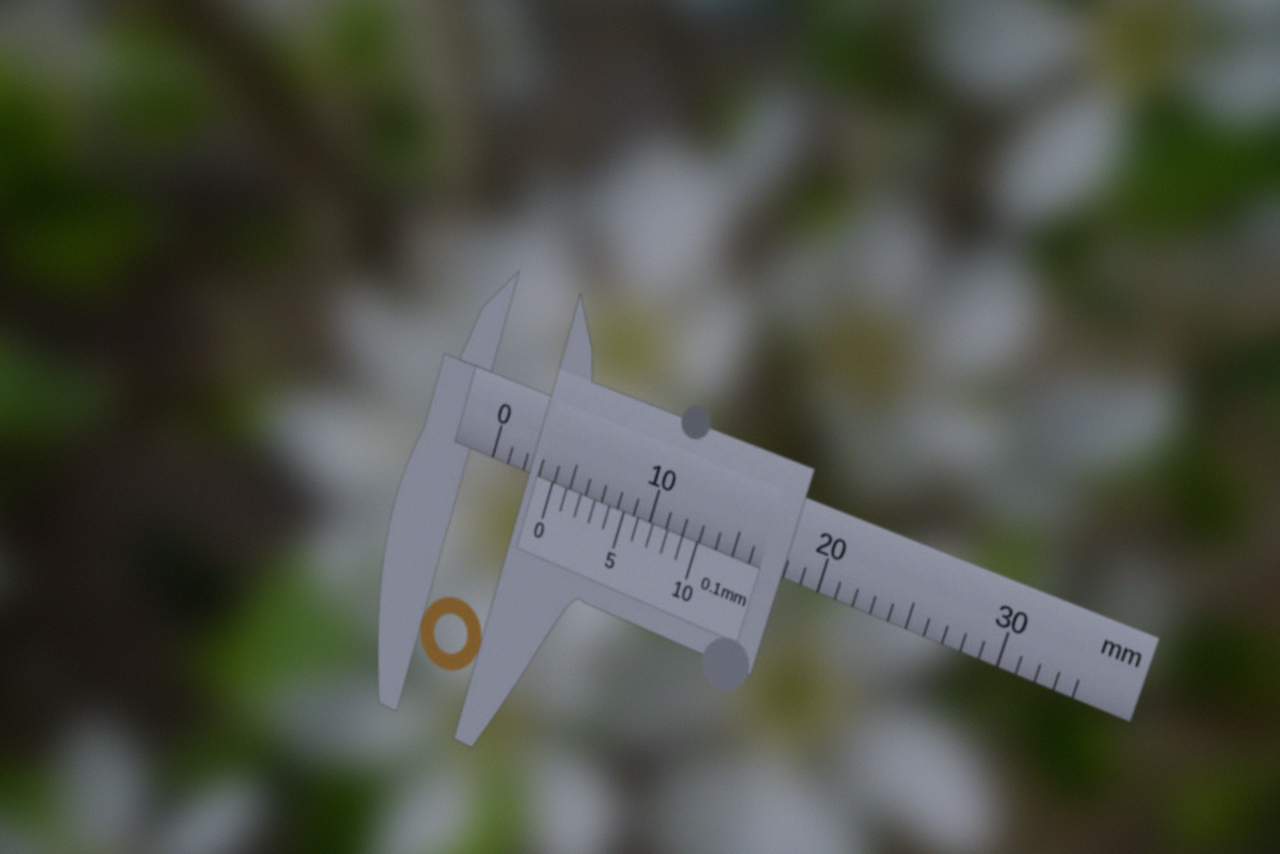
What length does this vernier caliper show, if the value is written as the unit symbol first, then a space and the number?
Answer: mm 3.9
